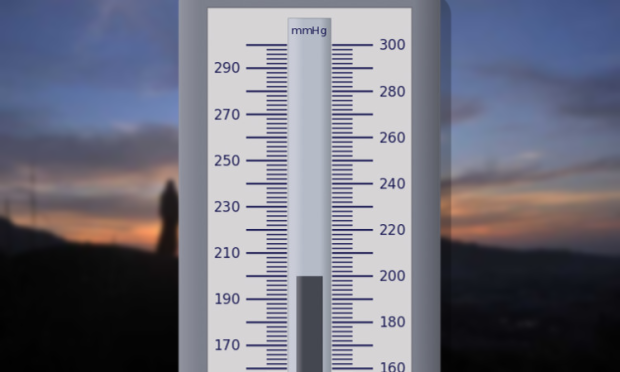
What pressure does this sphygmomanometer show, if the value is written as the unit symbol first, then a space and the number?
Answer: mmHg 200
